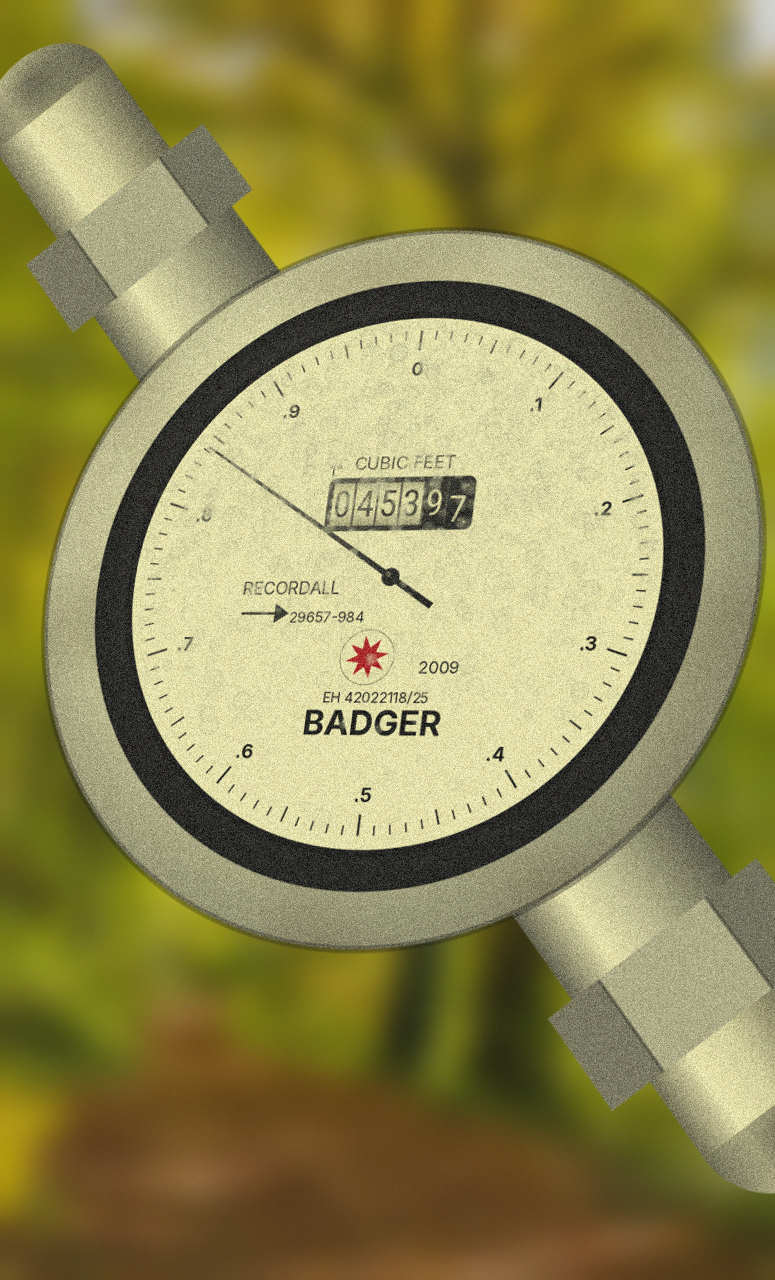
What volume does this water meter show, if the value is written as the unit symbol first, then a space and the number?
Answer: ft³ 45396.84
